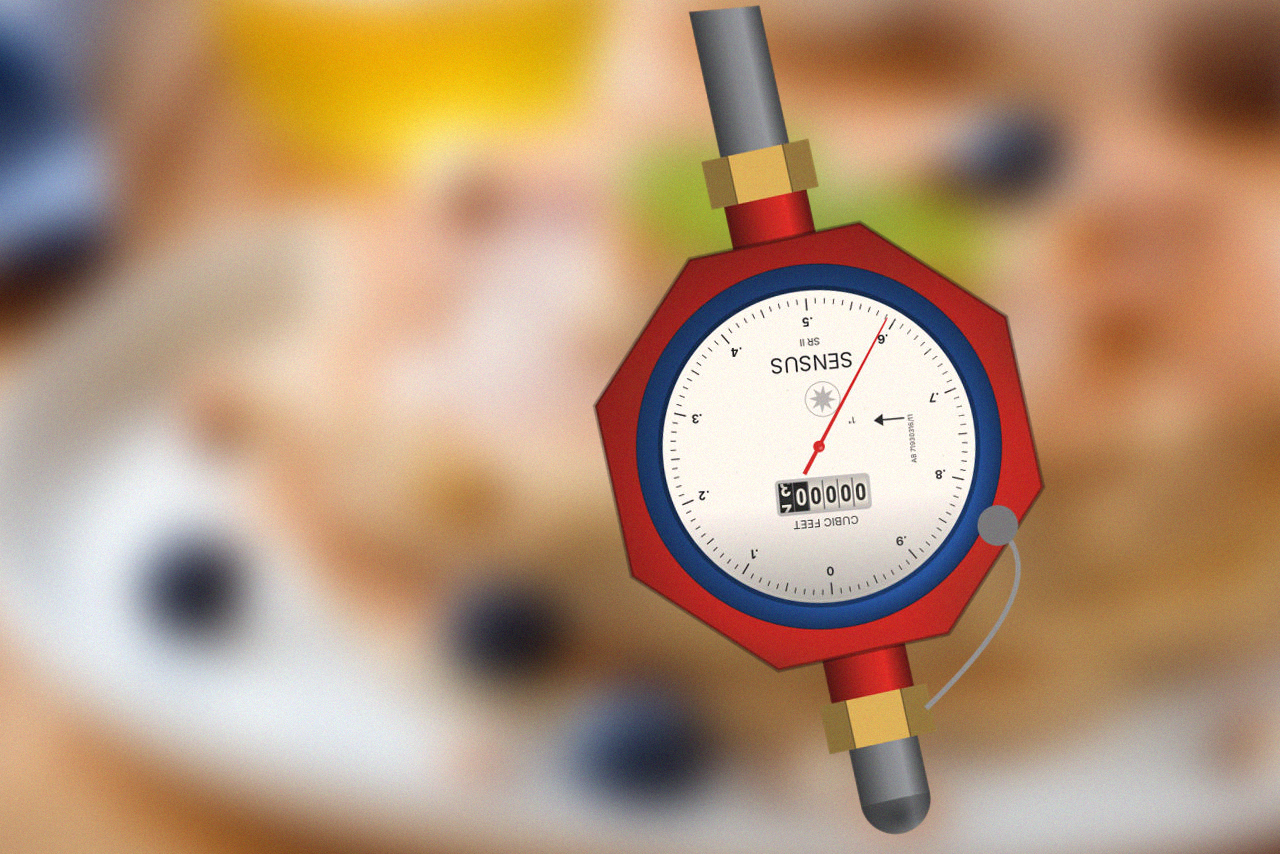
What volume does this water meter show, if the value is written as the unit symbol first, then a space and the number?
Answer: ft³ 2.59
